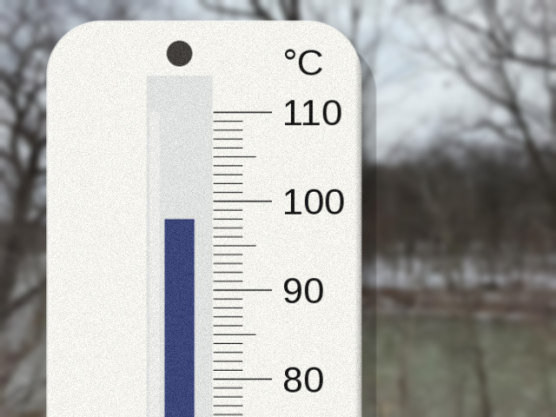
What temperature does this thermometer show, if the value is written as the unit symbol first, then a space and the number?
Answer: °C 98
